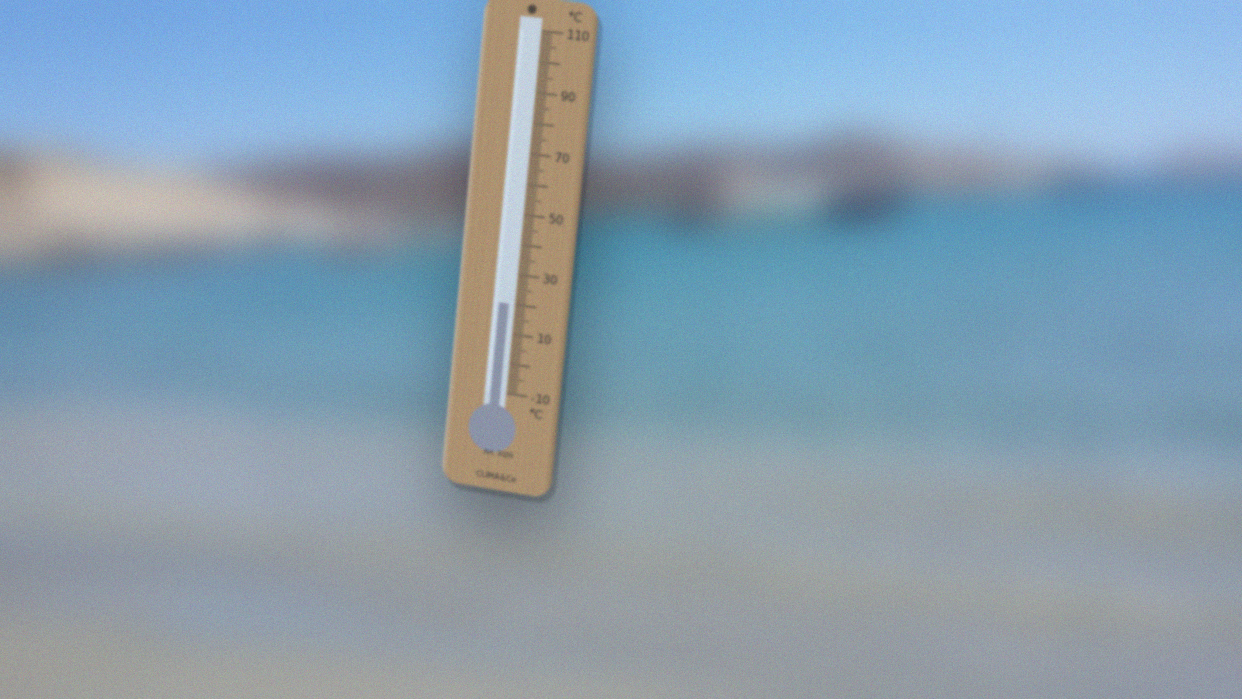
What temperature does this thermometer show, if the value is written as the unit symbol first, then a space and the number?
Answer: °C 20
